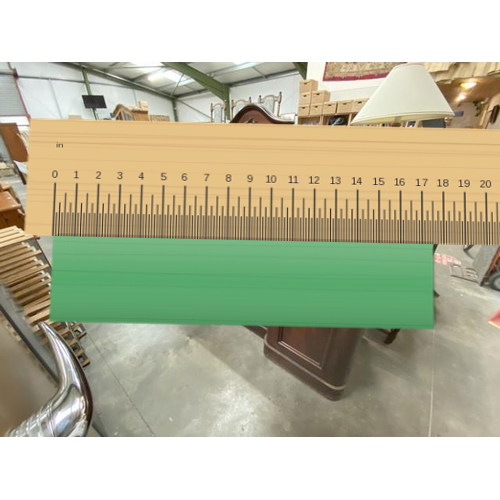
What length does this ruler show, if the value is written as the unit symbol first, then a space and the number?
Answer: in 17.5
